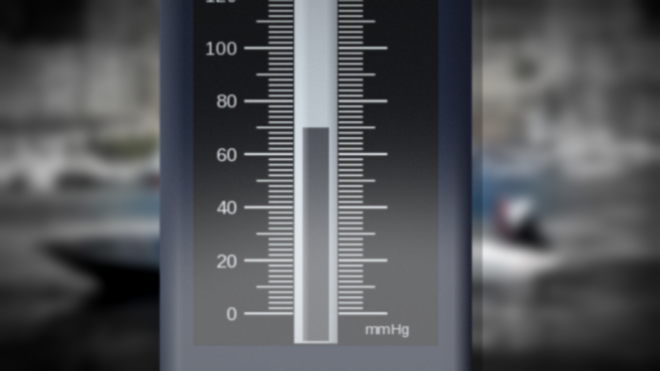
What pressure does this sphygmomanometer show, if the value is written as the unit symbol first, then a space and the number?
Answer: mmHg 70
